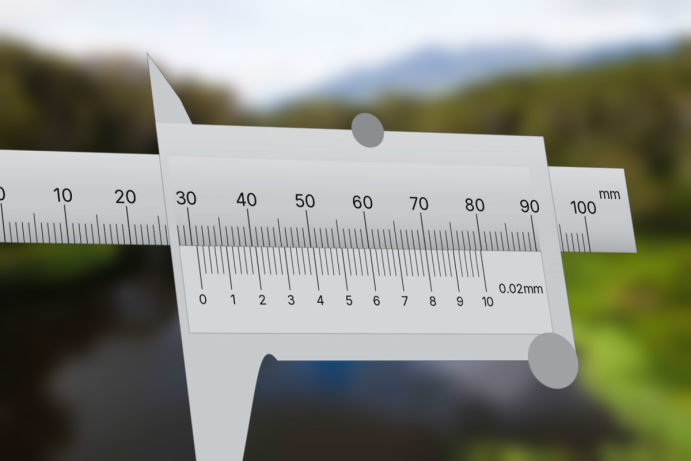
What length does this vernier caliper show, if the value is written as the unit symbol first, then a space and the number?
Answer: mm 30.8
